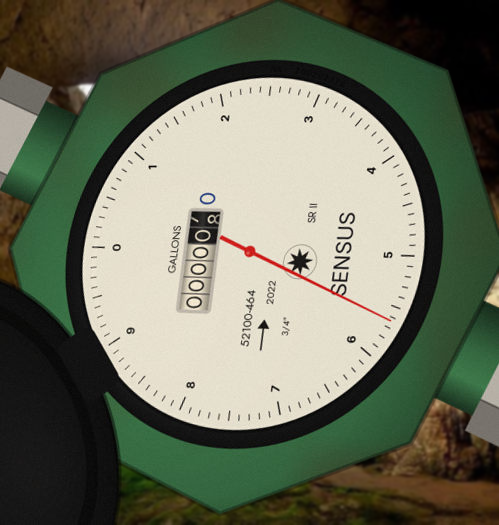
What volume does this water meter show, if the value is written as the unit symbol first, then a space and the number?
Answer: gal 75.6
